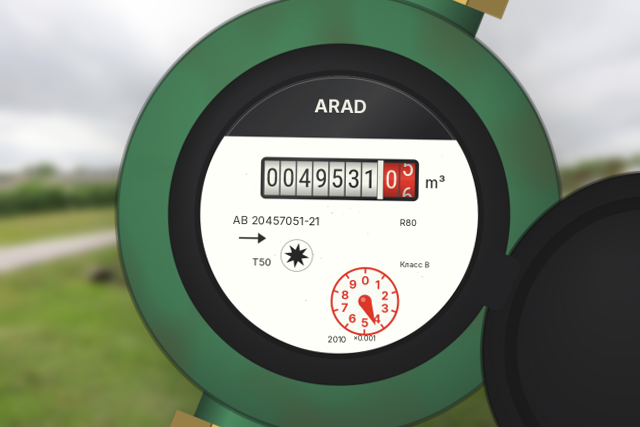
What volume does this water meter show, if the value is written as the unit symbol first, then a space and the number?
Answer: m³ 49531.054
